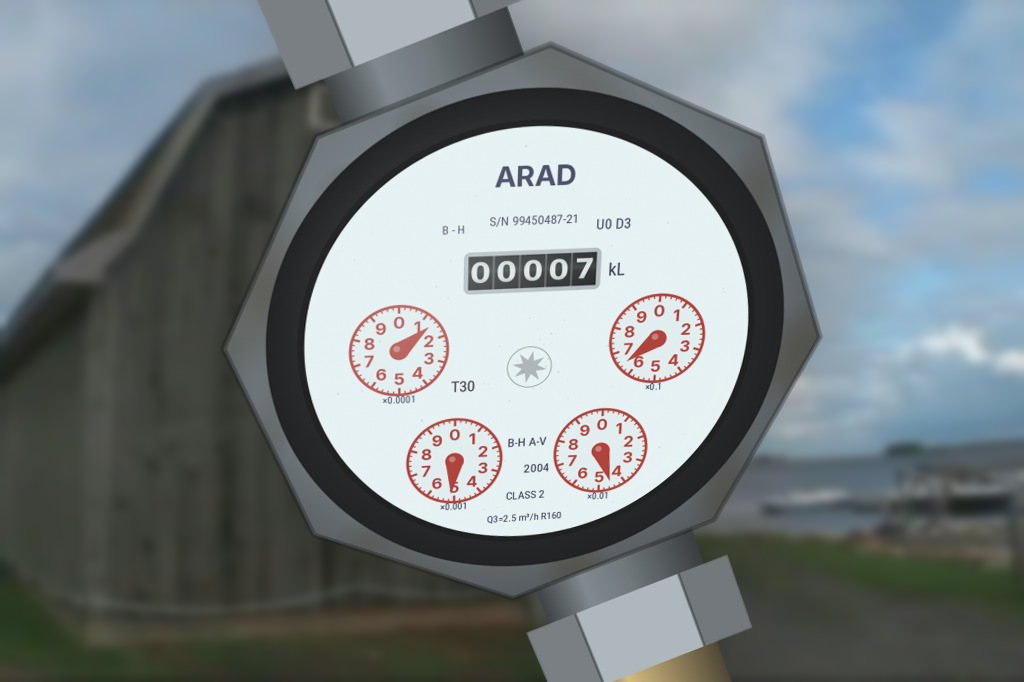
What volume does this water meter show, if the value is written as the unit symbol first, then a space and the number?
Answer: kL 7.6451
